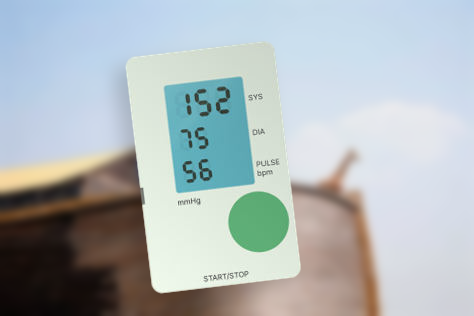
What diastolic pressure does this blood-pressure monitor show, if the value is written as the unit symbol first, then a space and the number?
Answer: mmHg 75
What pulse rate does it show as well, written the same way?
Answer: bpm 56
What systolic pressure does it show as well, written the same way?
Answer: mmHg 152
